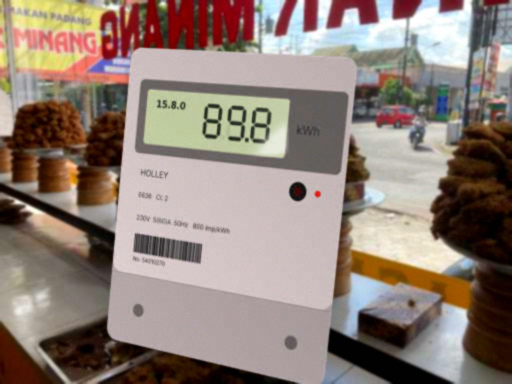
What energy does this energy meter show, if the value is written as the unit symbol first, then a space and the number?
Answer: kWh 89.8
